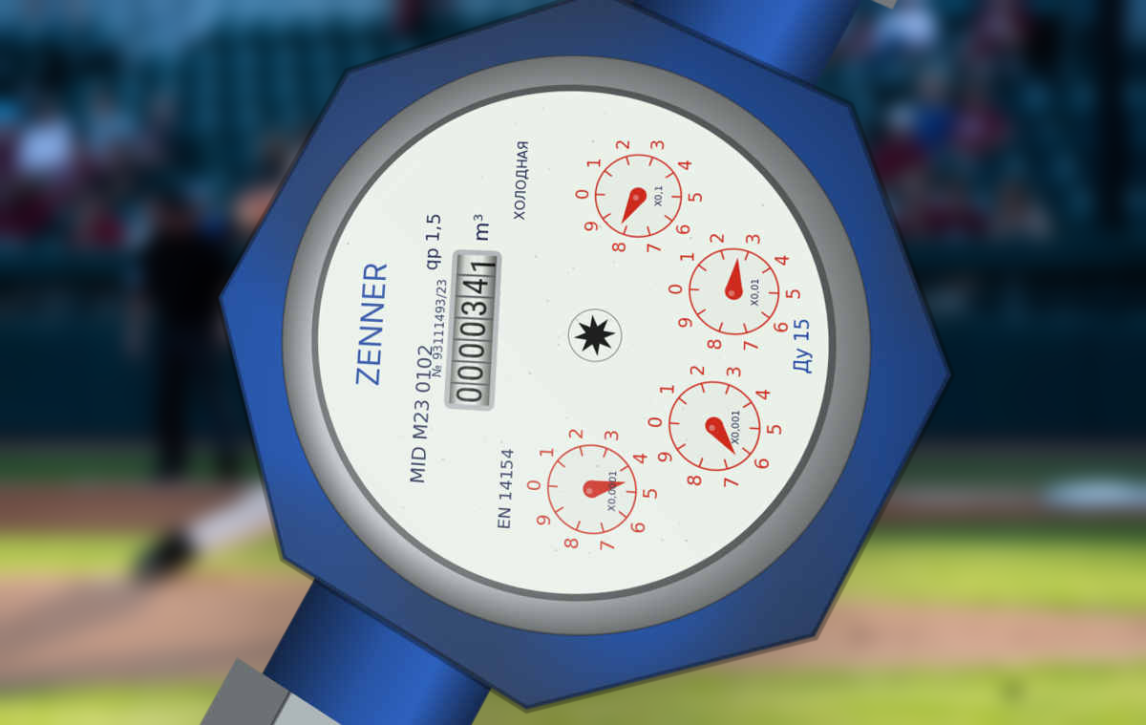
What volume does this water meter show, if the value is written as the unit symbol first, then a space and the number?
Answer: m³ 340.8264
